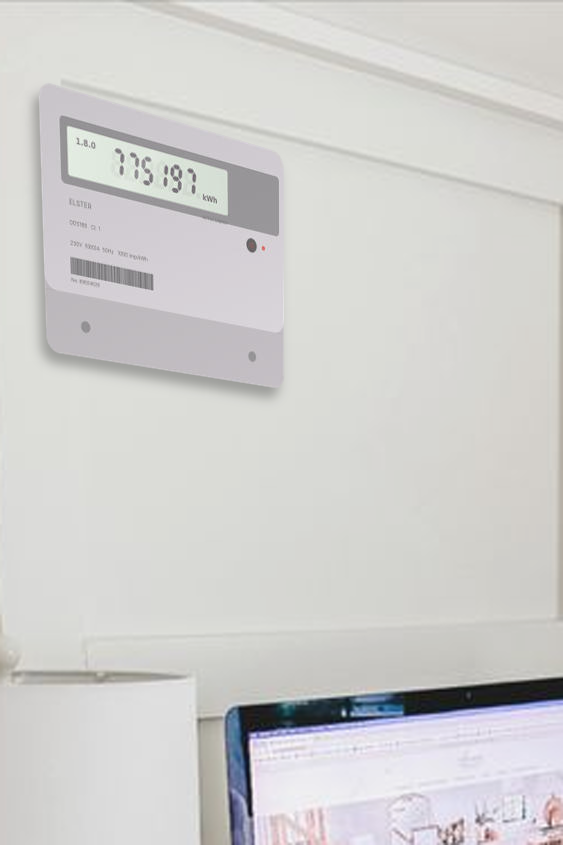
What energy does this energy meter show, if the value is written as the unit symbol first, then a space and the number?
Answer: kWh 775197
